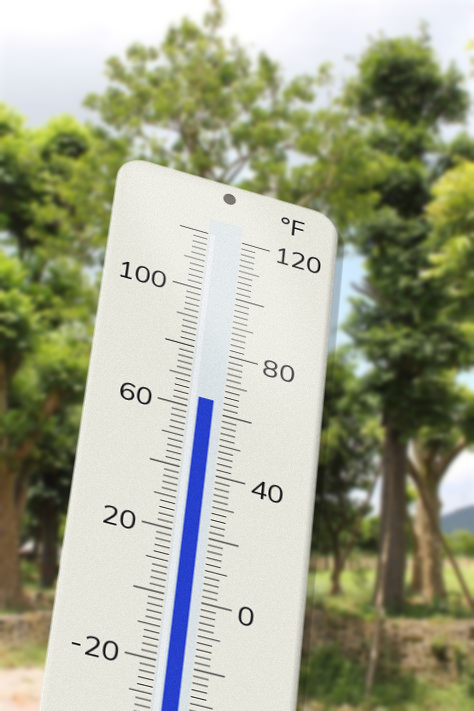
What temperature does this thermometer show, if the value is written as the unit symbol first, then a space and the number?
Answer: °F 64
